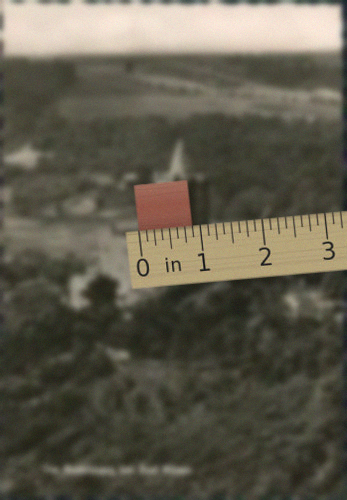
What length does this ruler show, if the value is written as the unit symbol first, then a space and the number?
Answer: in 0.875
